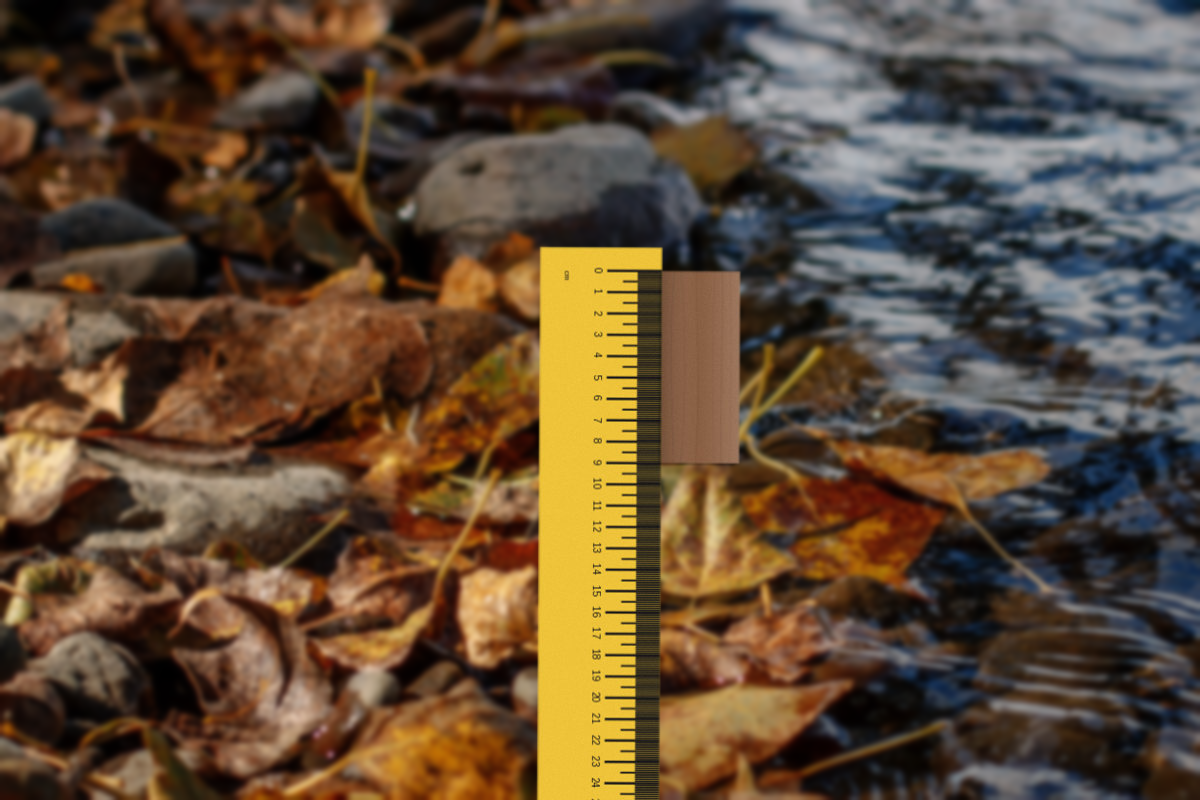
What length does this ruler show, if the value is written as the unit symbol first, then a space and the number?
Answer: cm 9
